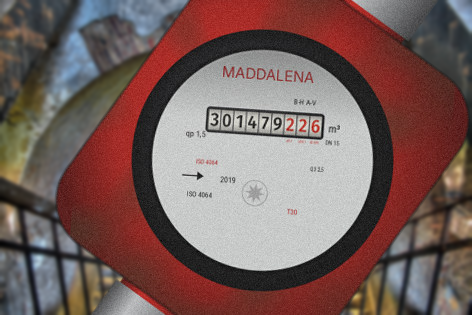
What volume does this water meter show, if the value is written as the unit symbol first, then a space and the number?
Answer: m³ 301479.226
